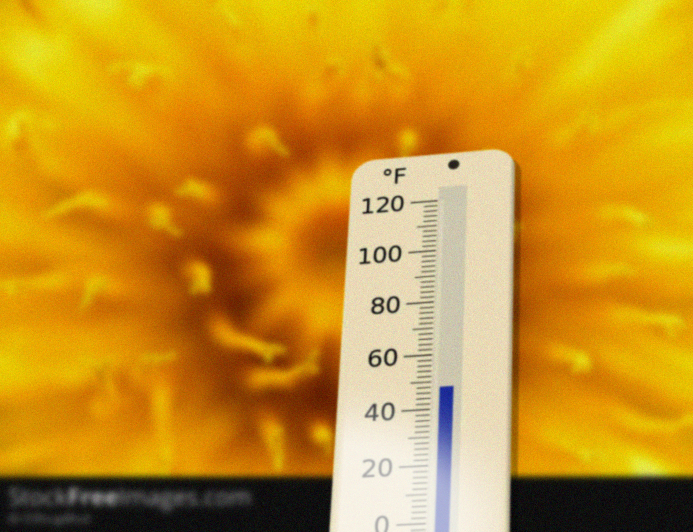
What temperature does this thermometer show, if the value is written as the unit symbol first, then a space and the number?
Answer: °F 48
